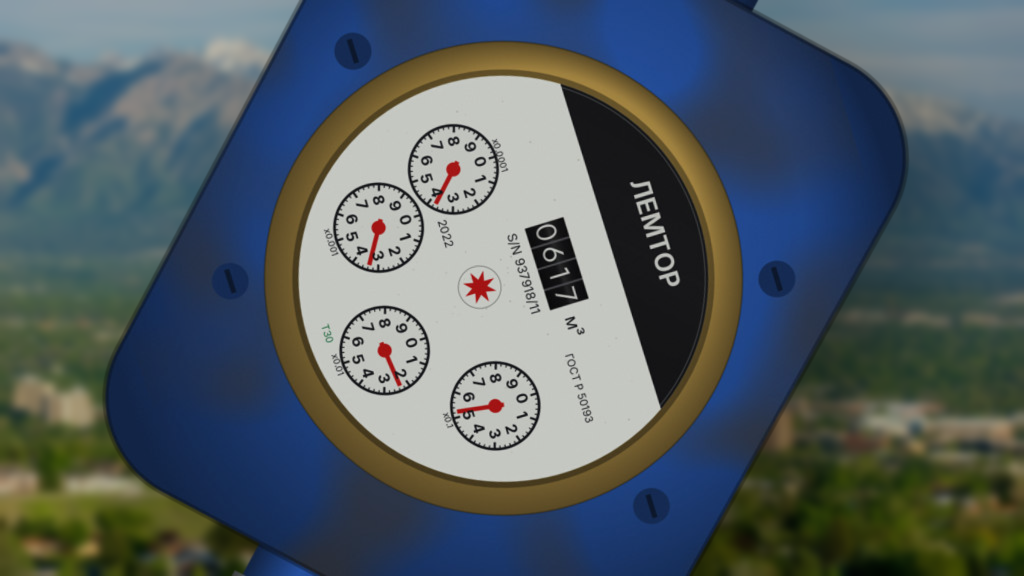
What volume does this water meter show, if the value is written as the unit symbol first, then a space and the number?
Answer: m³ 617.5233
